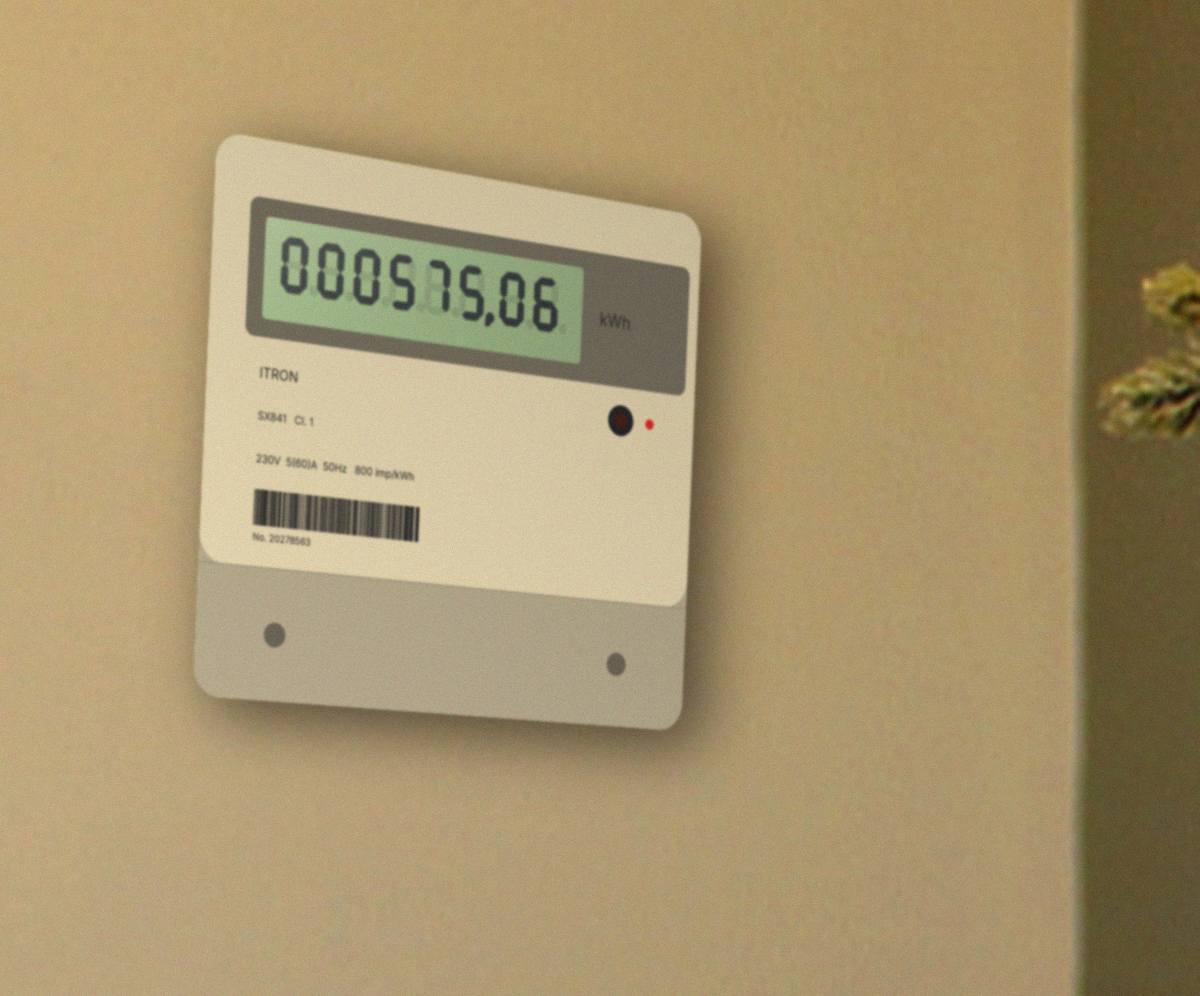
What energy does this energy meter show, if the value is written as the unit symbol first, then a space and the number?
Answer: kWh 575.06
